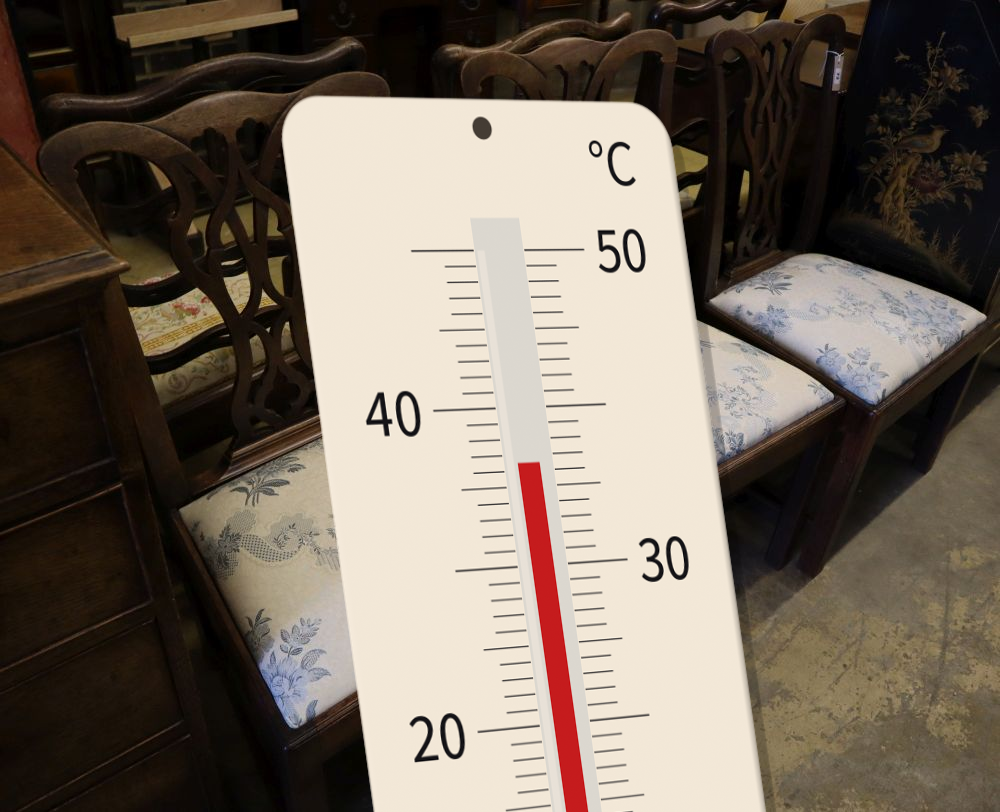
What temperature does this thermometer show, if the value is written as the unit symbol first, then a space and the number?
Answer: °C 36.5
